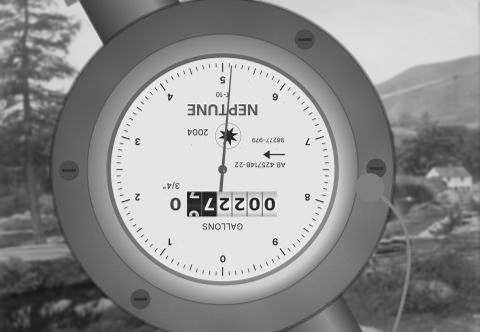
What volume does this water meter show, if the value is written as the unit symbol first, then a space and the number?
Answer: gal 22765.1
